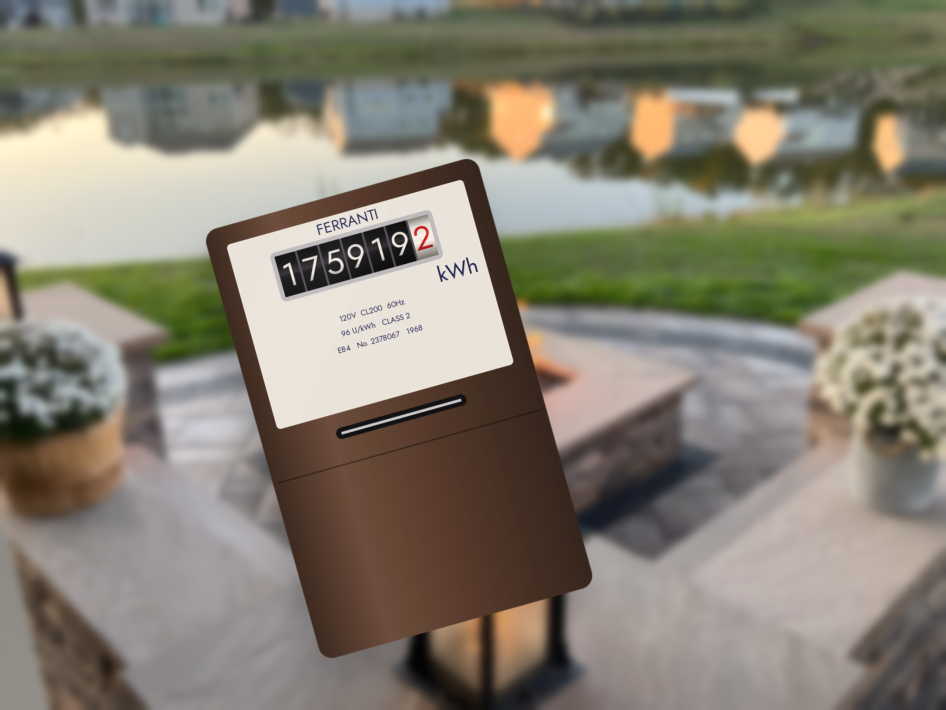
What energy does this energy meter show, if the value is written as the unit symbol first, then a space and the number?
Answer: kWh 175919.2
